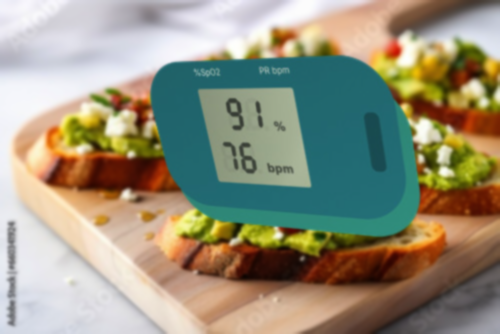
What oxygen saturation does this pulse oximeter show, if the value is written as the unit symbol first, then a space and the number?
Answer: % 91
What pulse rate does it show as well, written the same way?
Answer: bpm 76
